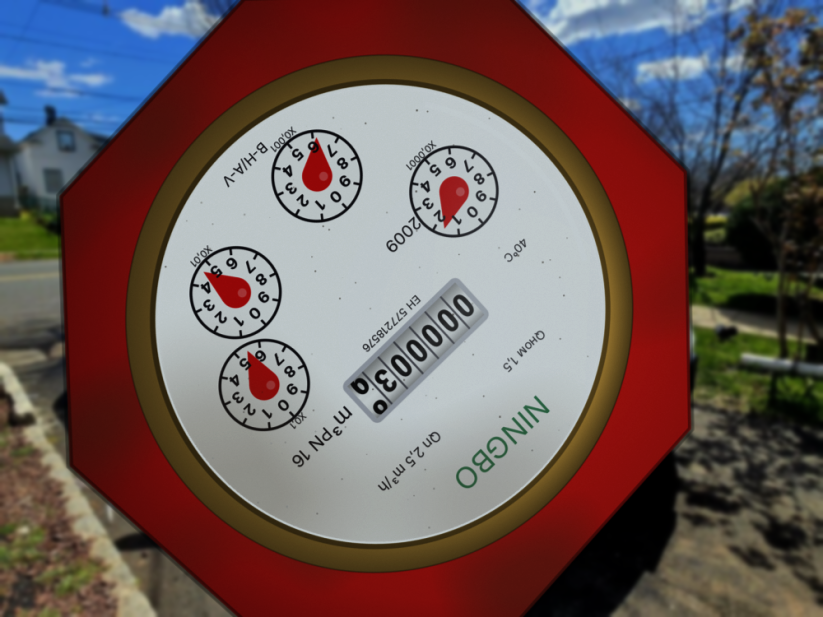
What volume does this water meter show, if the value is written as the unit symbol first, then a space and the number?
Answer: m³ 38.5461
